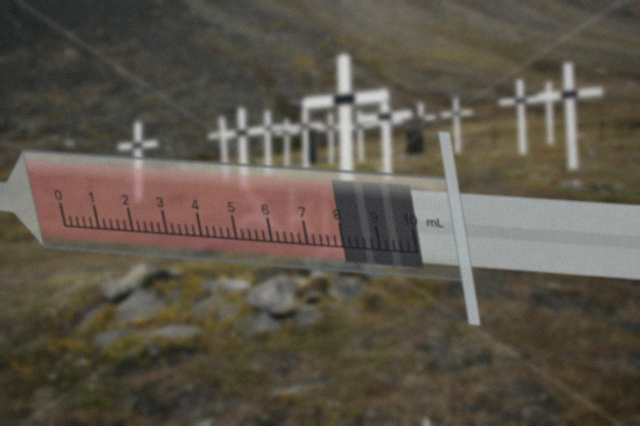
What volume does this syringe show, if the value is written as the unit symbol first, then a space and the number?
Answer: mL 8
